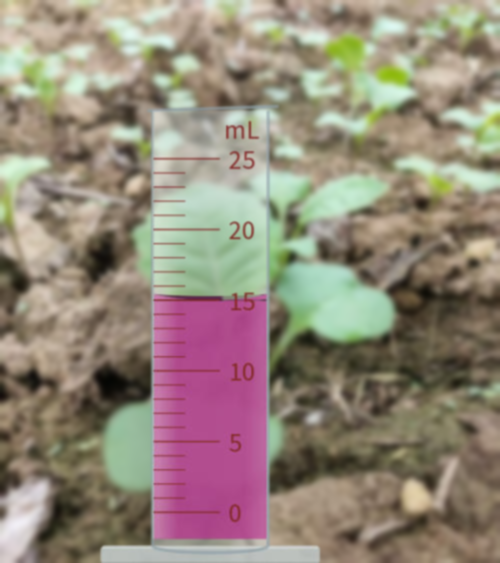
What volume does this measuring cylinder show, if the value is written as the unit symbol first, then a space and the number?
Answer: mL 15
